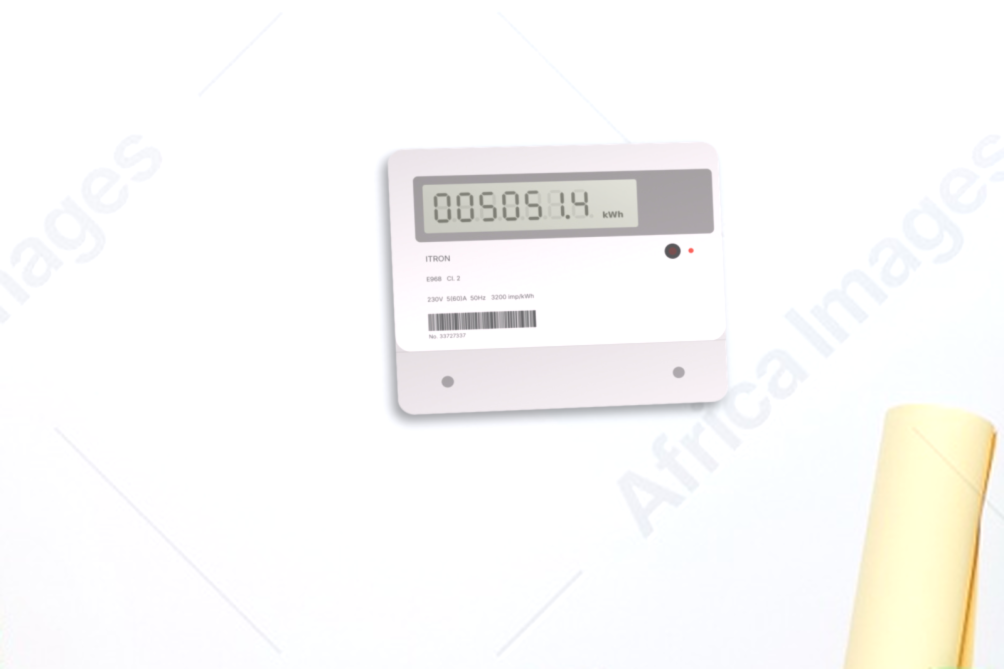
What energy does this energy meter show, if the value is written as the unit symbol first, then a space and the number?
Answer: kWh 5051.4
